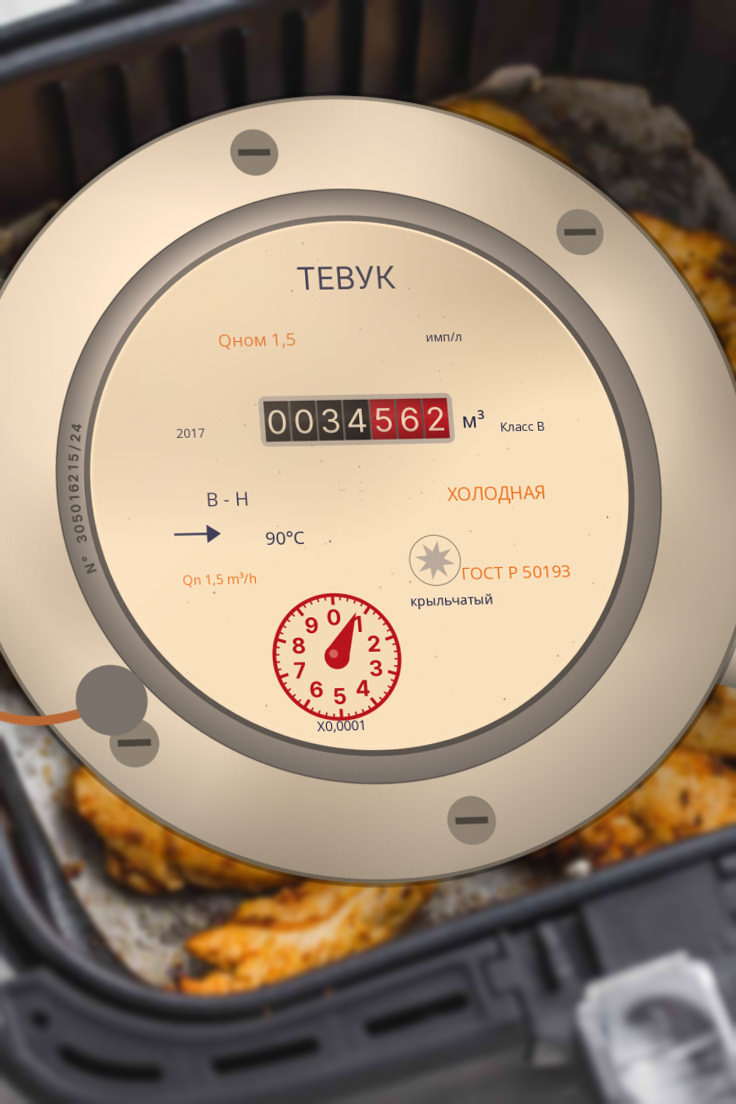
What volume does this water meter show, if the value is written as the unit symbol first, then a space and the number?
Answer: m³ 34.5620
